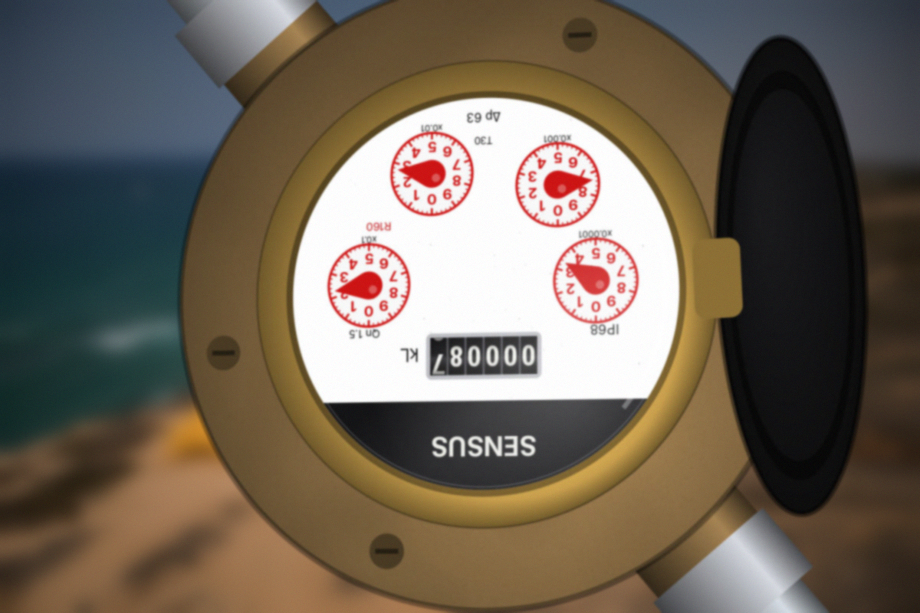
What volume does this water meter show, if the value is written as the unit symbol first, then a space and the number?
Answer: kL 87.2273
